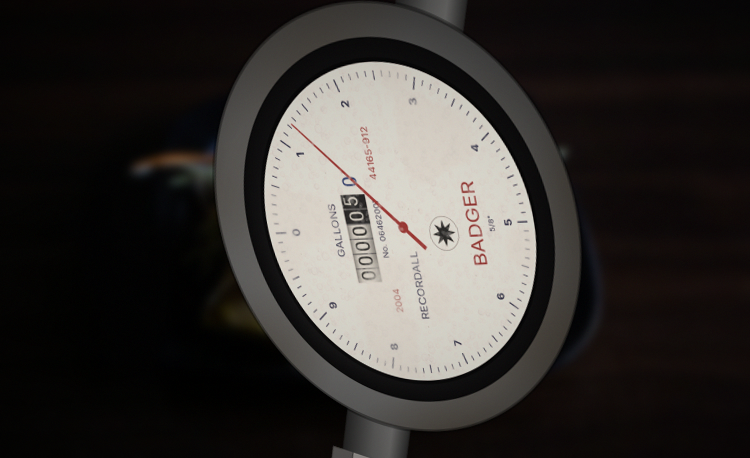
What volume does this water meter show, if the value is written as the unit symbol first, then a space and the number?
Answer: gal 51.2
